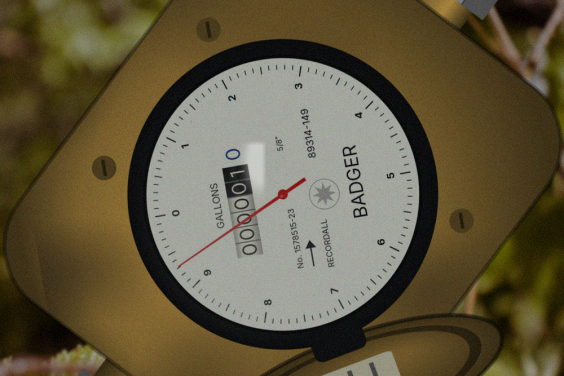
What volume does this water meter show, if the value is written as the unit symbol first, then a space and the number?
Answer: gal 9.3
